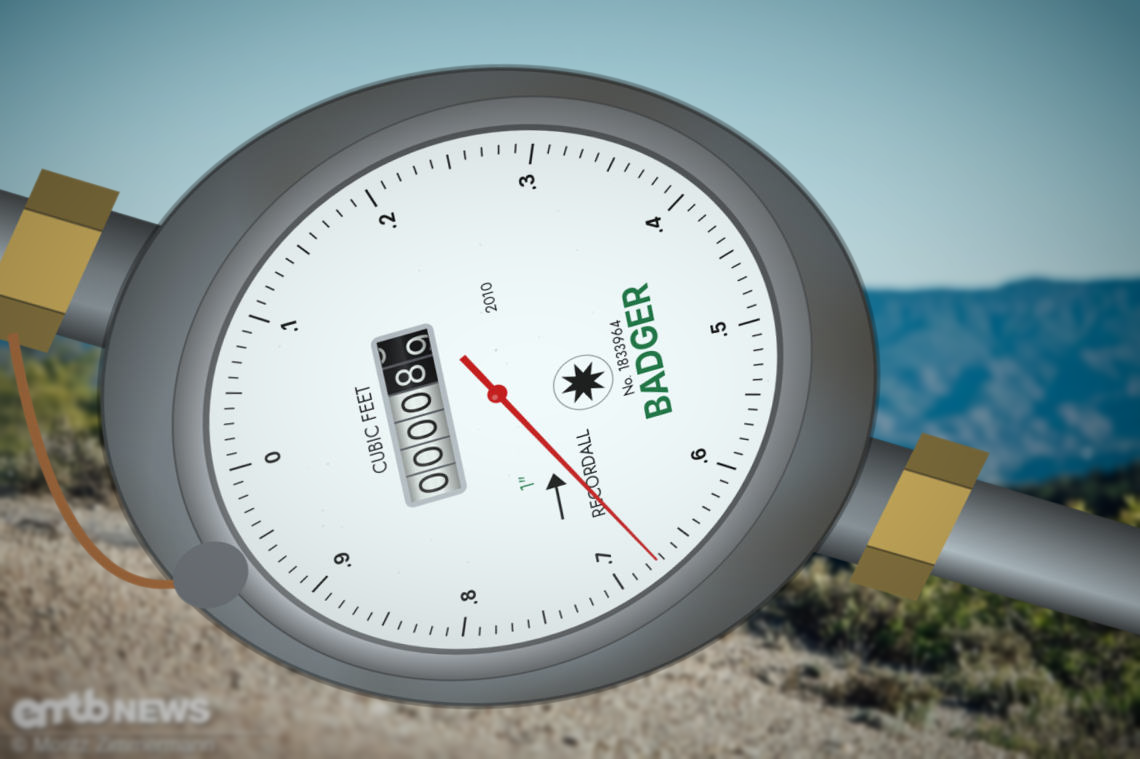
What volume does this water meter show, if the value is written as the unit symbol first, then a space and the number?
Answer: ft³ 88.67
